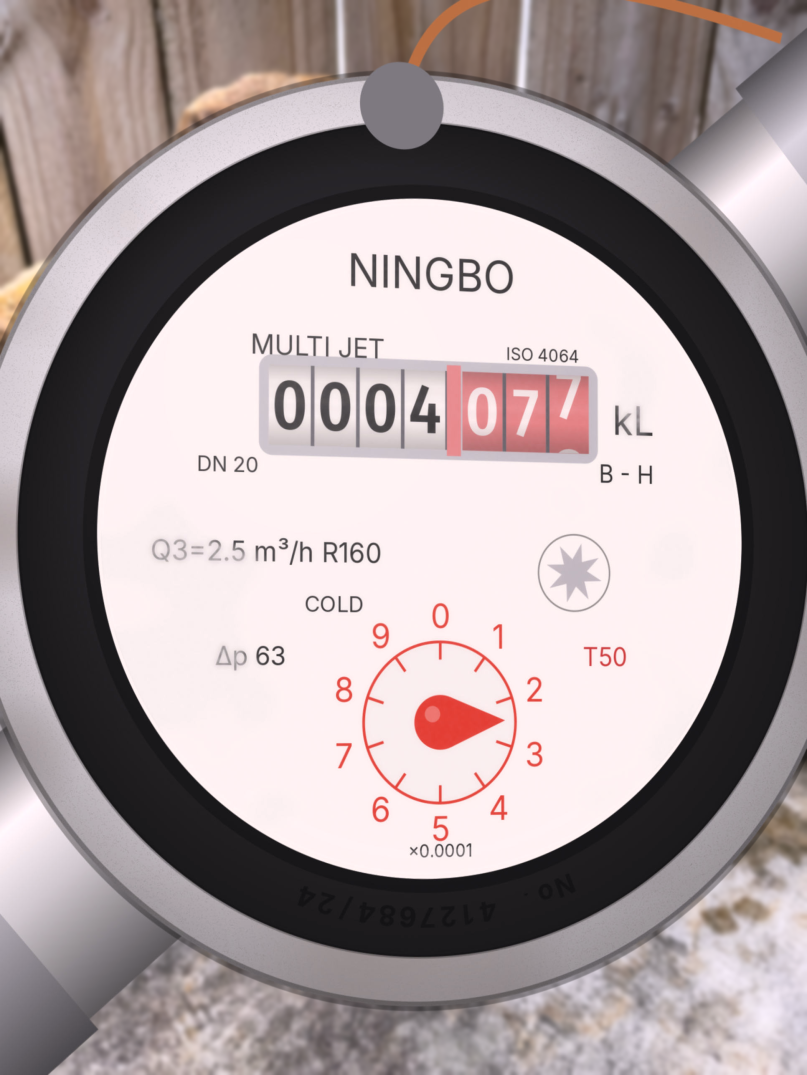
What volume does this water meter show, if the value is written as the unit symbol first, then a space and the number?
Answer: kL 4.0772
